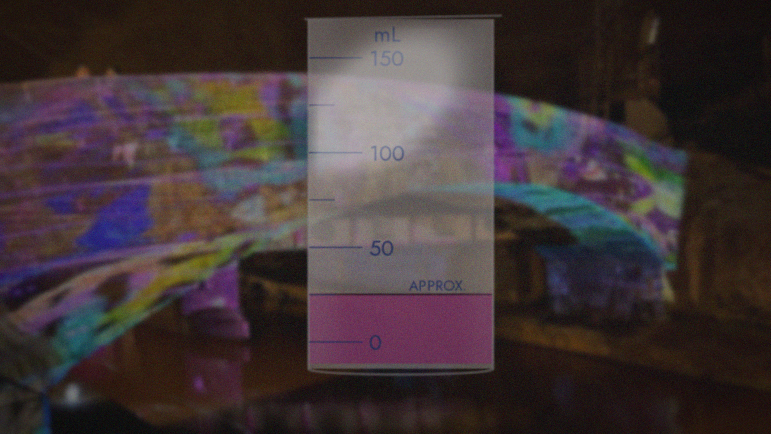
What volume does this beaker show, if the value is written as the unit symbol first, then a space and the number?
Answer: mL 25
